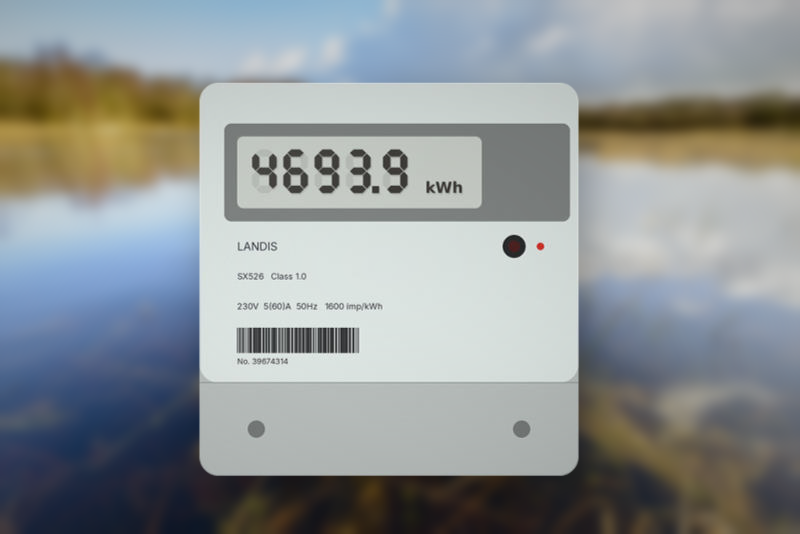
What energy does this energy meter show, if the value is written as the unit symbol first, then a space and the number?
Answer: kWh 4693.9
